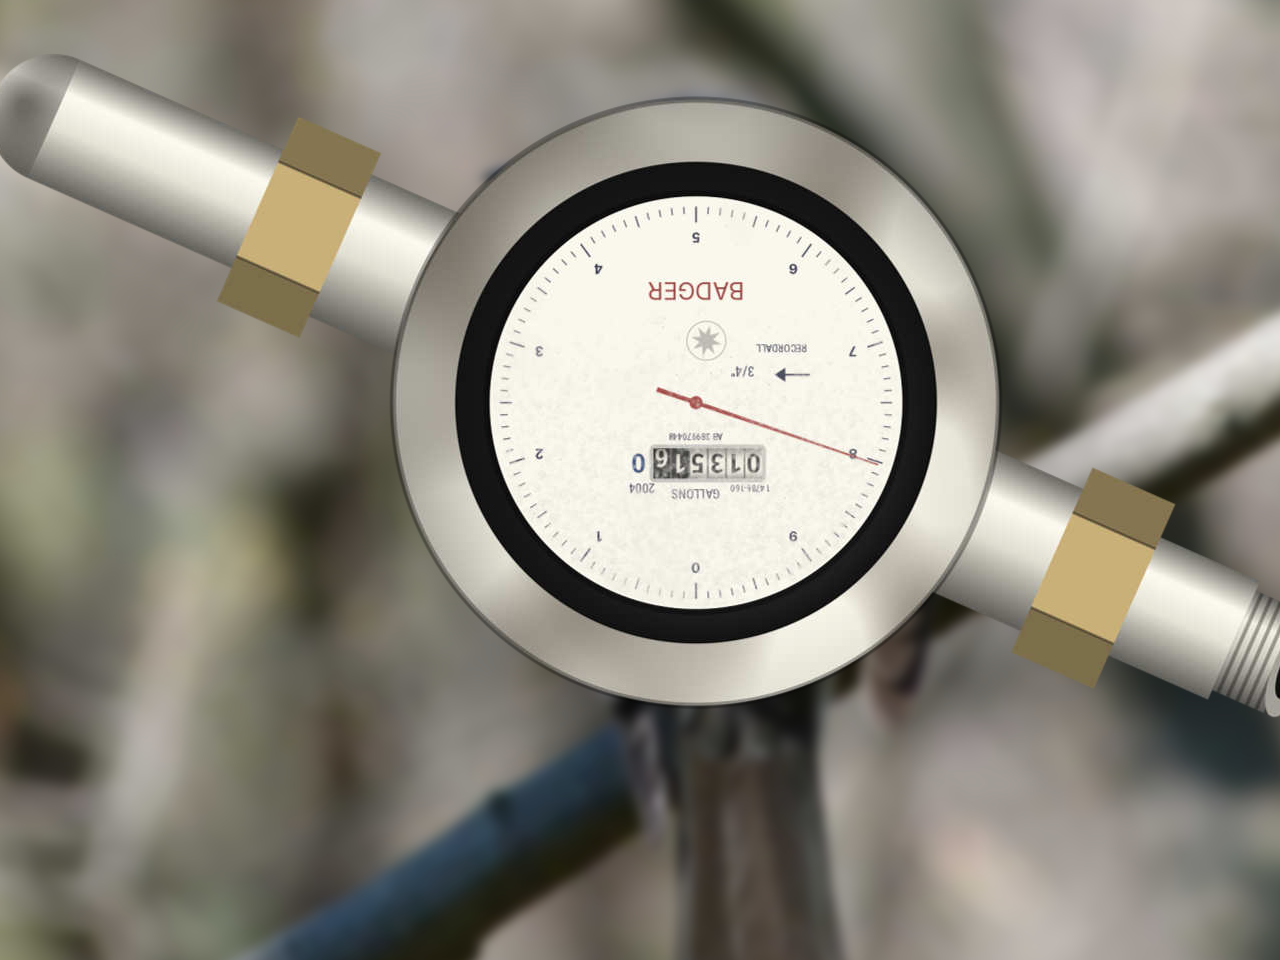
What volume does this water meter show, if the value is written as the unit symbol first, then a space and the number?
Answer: gal 135158.0
